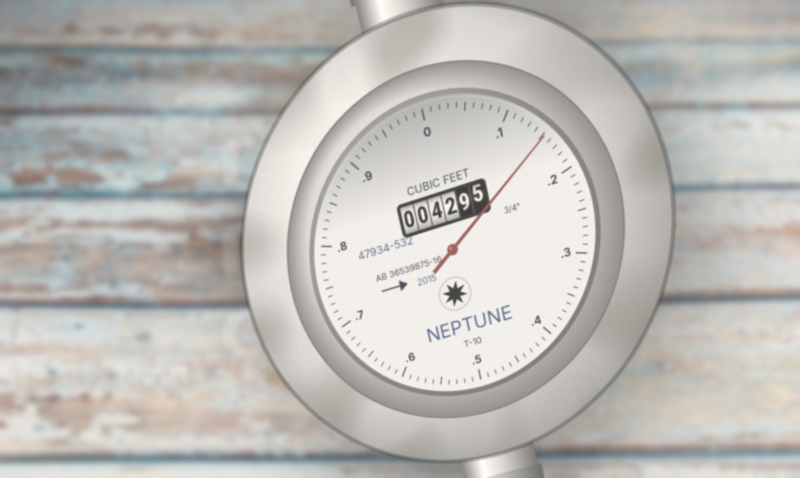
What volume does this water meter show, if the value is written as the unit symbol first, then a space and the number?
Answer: ft³ 4295.15
